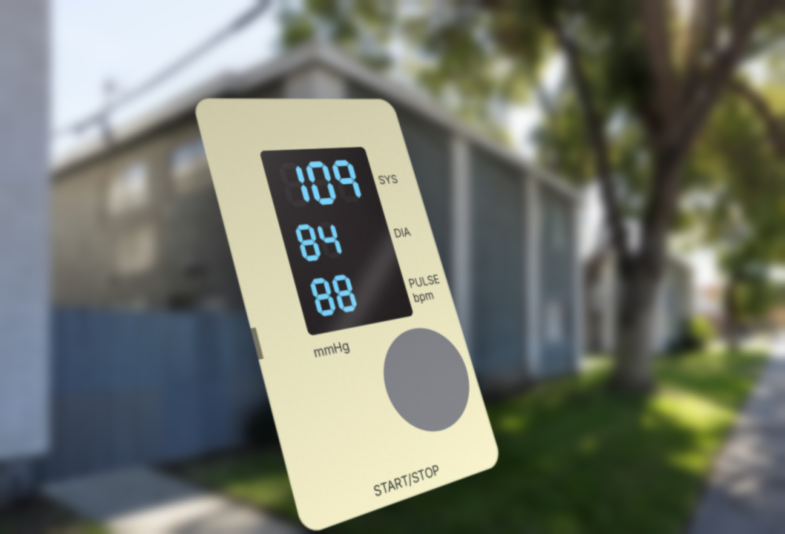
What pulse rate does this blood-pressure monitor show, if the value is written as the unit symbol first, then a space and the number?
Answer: bpm 88
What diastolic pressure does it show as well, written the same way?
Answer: mmHg 84
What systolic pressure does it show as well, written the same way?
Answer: mmHg 109
